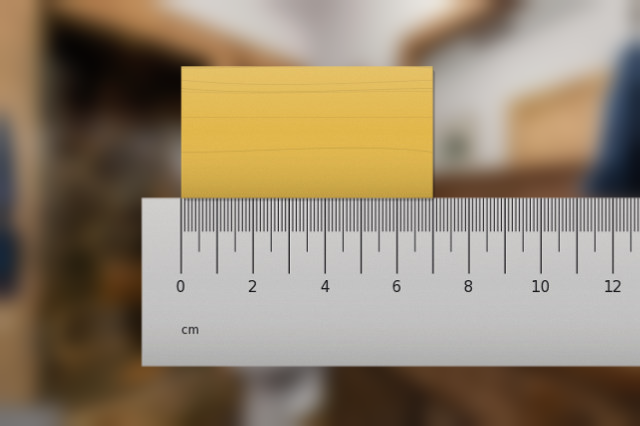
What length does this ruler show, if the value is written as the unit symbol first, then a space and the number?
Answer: cm 7
